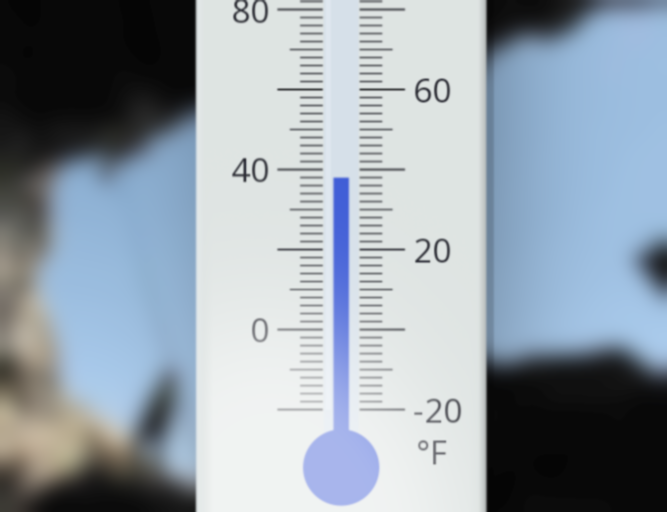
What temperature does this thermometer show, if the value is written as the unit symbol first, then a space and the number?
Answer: °F 38
